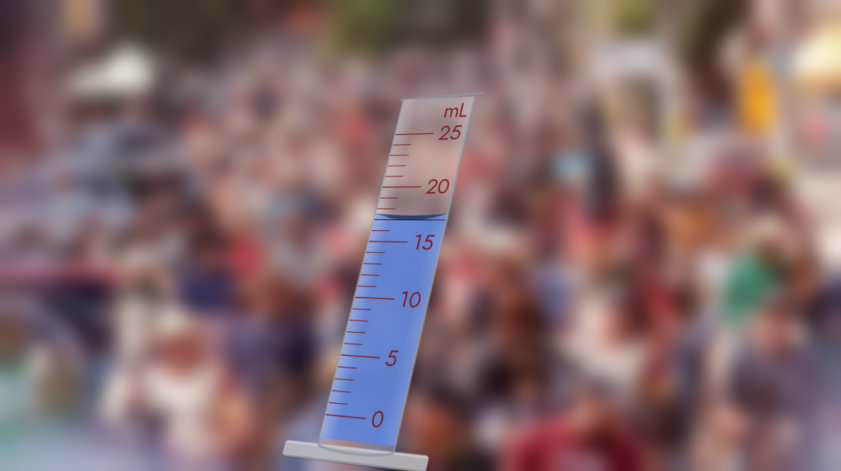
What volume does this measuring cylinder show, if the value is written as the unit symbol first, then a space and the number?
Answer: mL 17
